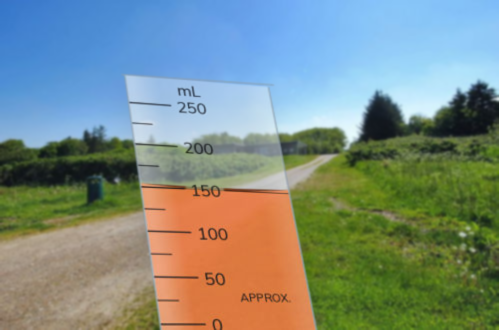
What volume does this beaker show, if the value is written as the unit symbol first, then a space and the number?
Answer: mL 150
